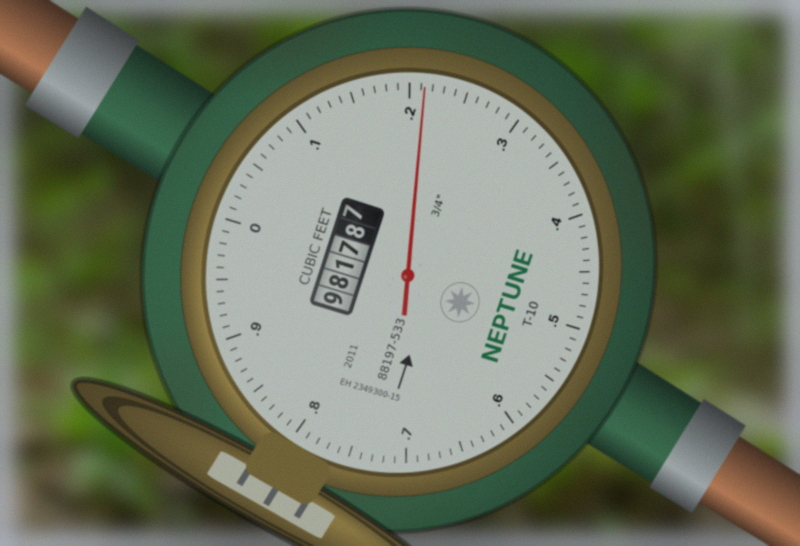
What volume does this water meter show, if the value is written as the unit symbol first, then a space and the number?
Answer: ft³ 981787.21
